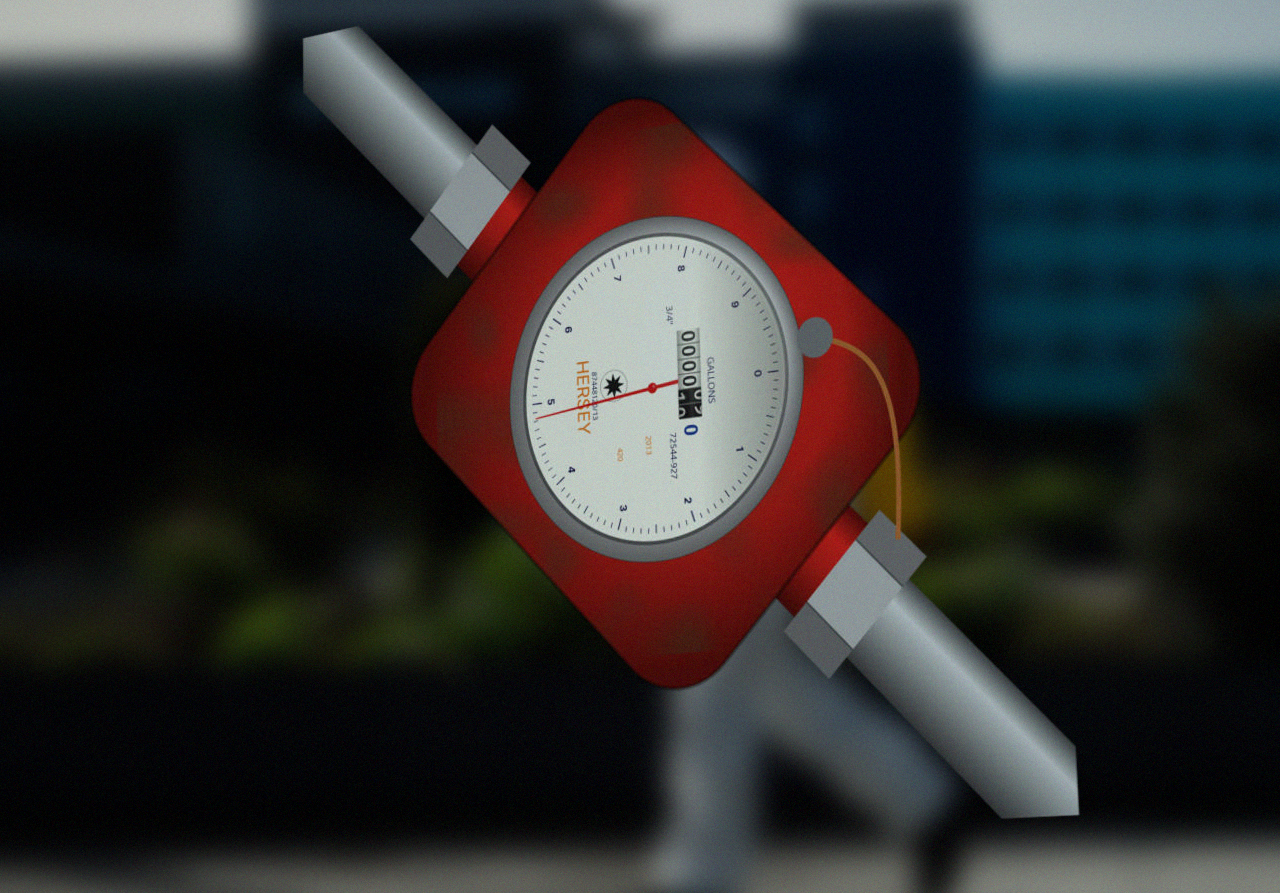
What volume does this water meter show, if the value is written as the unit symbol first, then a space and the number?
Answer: gal 94.8
